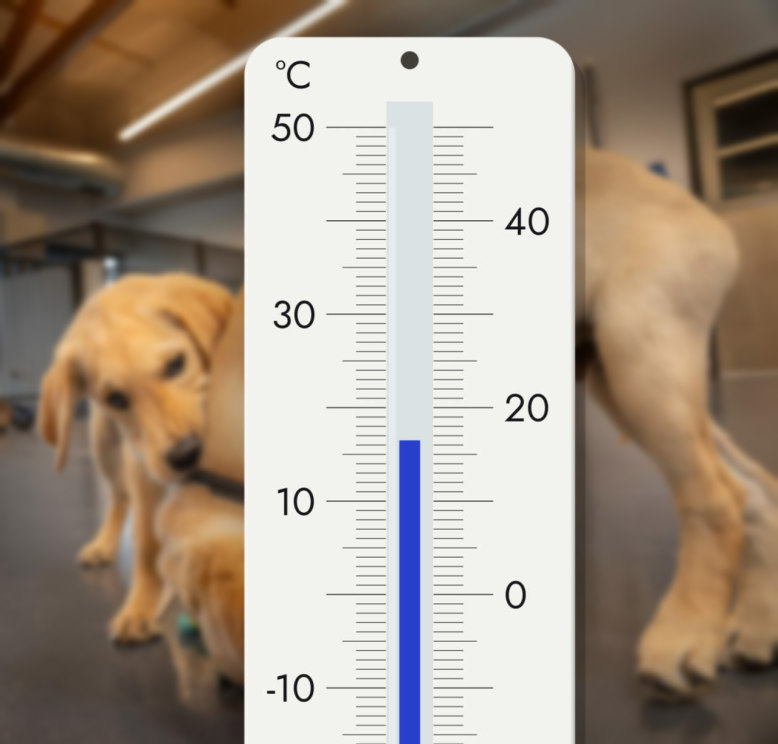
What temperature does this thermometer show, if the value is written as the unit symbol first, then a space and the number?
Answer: °C 16.5
